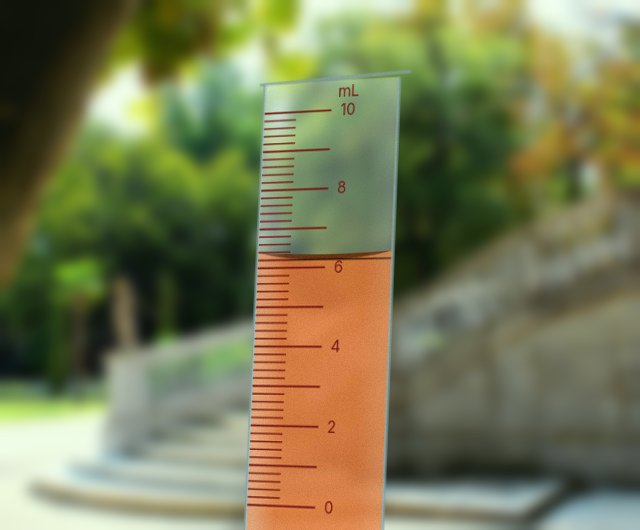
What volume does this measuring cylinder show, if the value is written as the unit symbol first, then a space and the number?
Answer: mL 6.2
